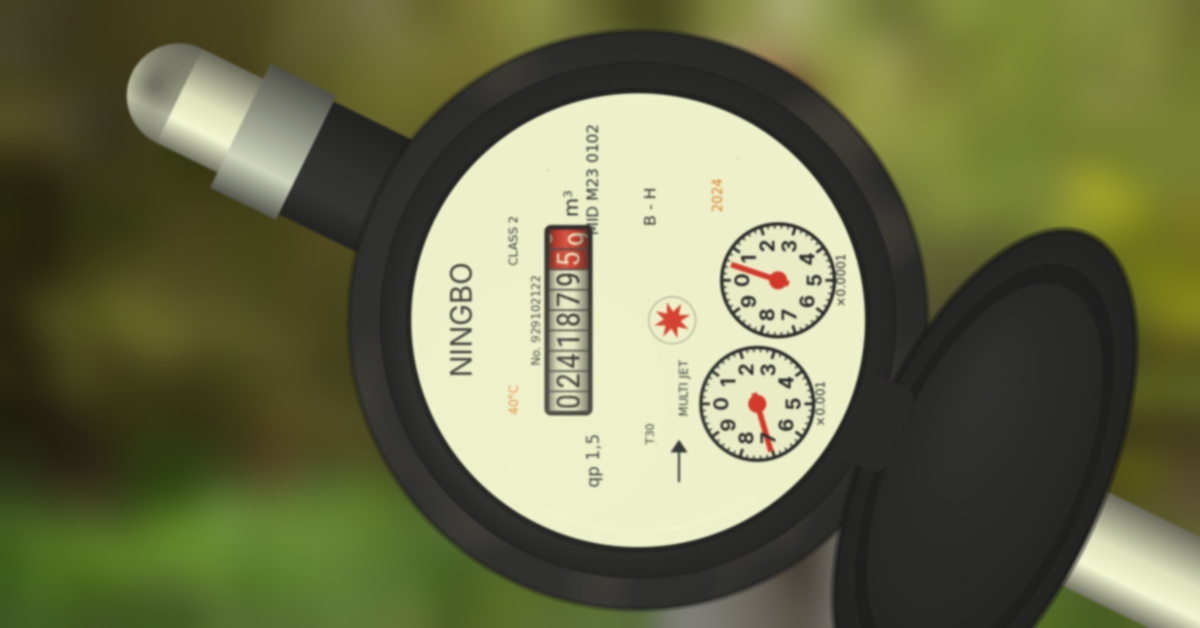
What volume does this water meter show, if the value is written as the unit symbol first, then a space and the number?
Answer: m³ 241879.5870
